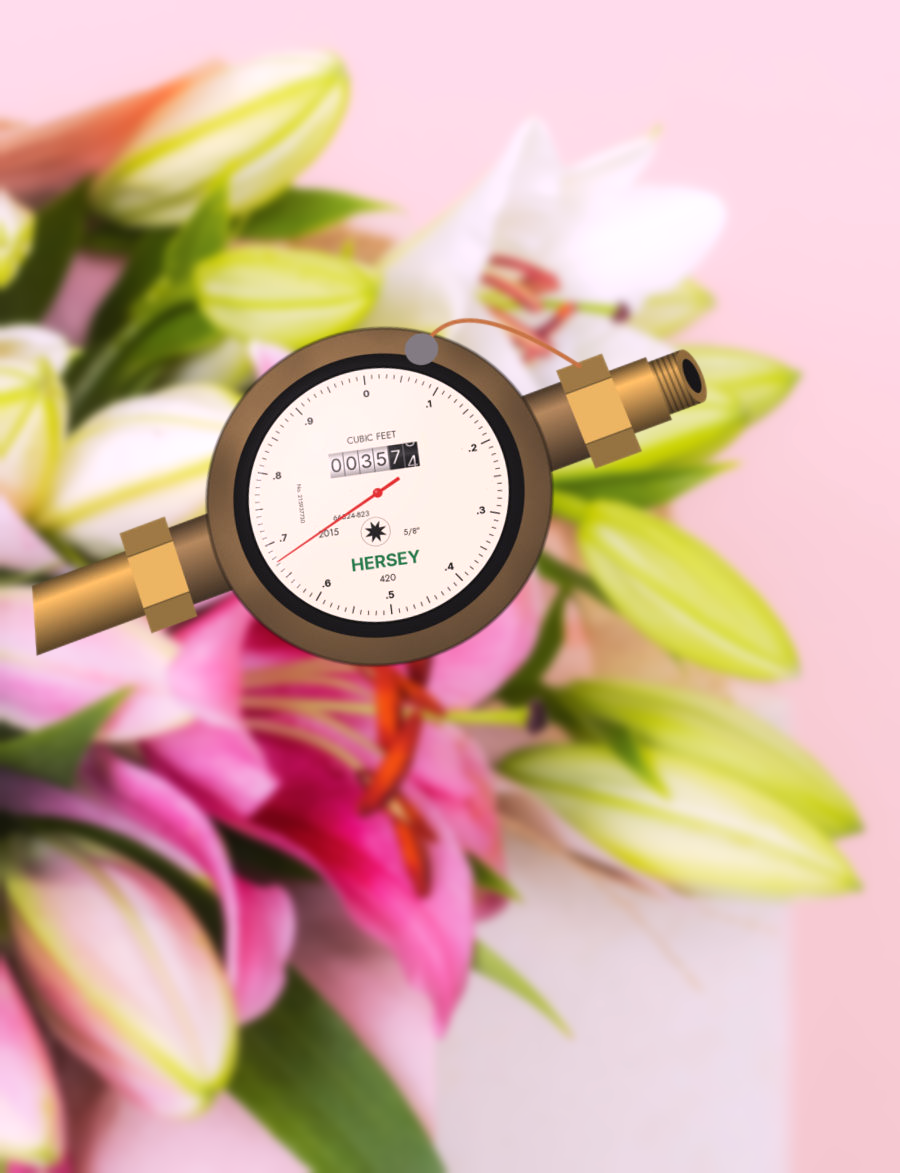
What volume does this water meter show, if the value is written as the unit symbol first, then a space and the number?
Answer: ft³ 3573.67
